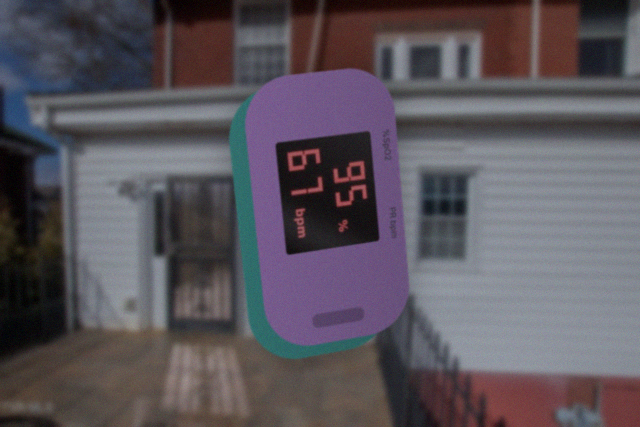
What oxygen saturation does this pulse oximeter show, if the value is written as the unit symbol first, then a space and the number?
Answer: % 95
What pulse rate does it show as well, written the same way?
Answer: bpm 67
